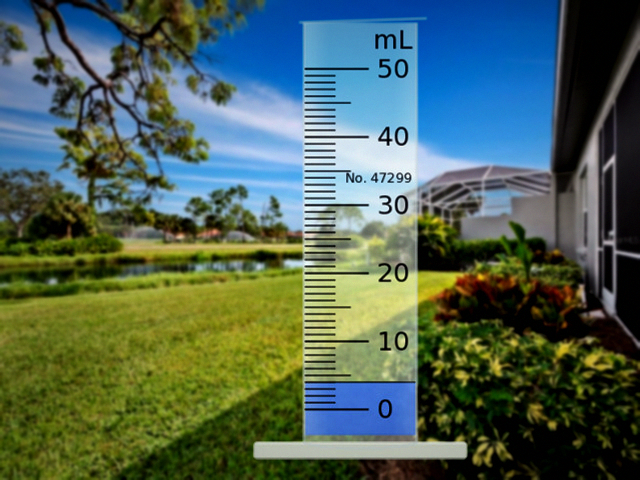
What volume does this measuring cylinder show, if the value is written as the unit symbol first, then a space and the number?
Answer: mL 4
